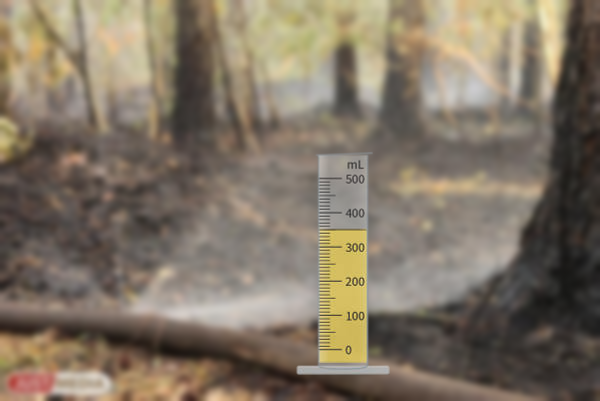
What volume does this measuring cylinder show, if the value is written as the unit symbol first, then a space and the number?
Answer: mL 350
